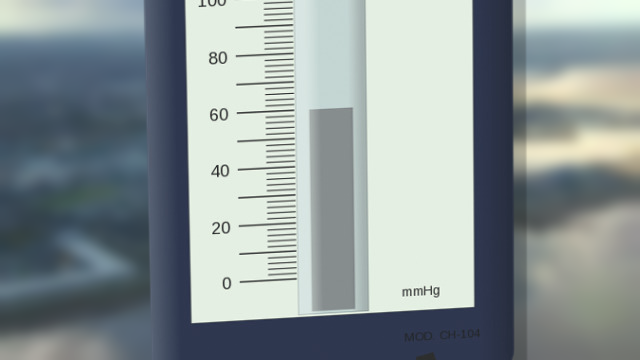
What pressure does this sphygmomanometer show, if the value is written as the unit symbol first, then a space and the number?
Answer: mmHg 60
